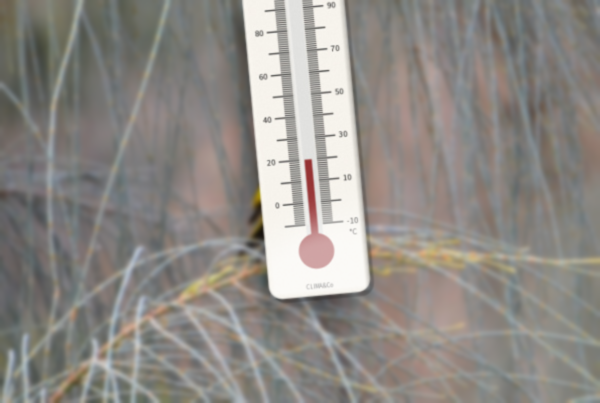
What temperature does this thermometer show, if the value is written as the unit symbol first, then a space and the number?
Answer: °C 20
